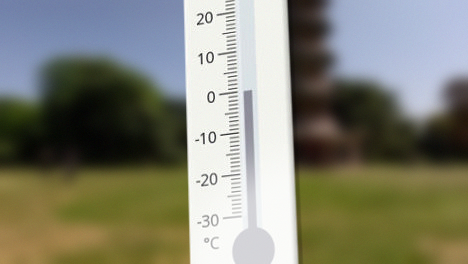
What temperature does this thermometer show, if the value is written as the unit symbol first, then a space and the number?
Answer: °C 0
